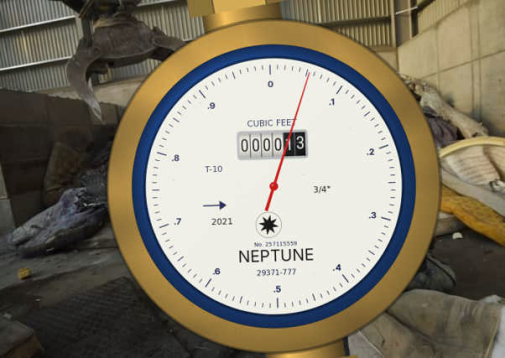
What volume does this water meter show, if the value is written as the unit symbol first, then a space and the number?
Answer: ft³ 13.05
